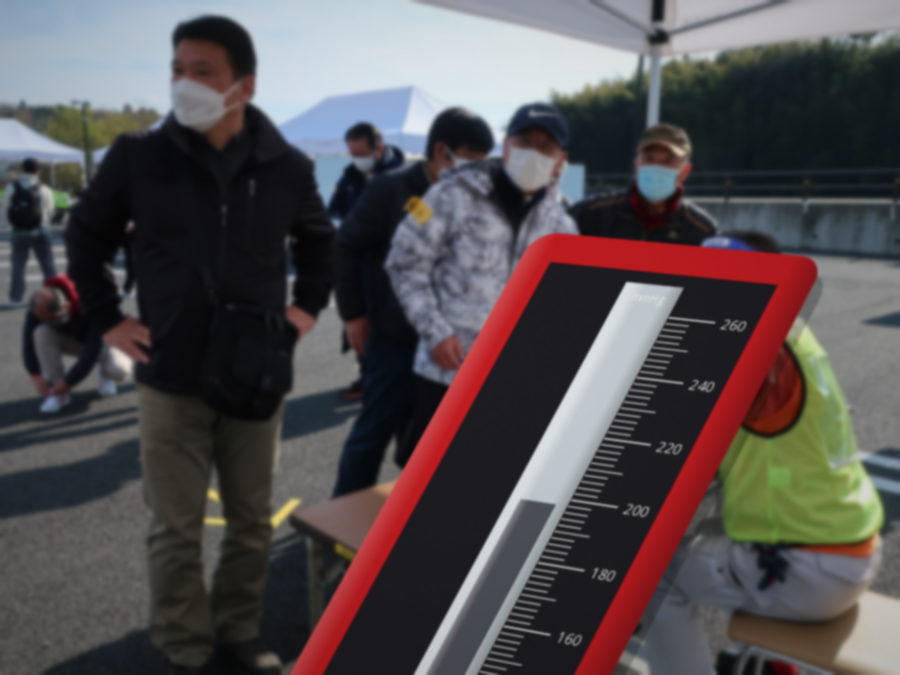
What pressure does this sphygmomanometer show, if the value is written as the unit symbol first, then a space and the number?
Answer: mmHg 198
